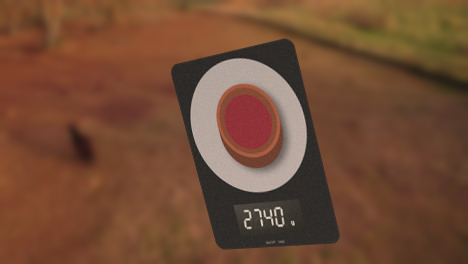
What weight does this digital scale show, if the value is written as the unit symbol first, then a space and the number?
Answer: g 2740
